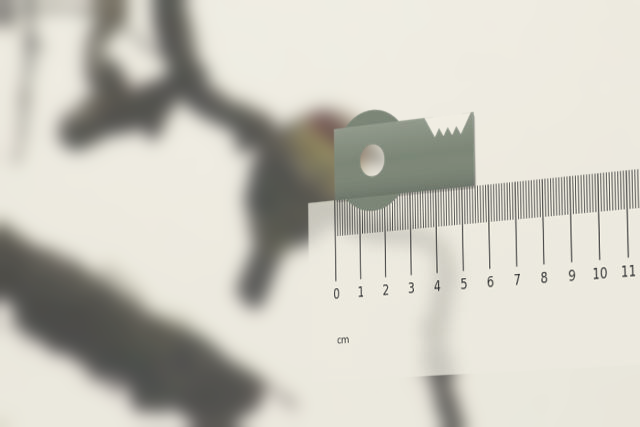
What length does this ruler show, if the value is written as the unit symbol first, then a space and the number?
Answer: cm 5.5
